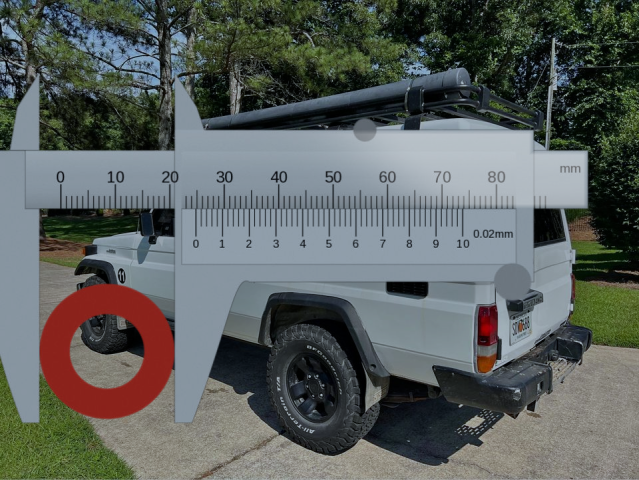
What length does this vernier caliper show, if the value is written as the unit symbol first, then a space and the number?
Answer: mm 24.8
